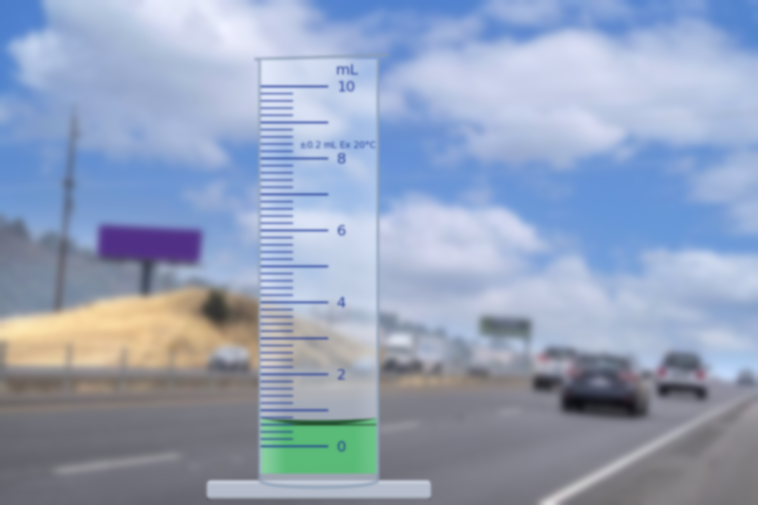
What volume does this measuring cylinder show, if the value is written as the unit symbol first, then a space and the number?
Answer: mL 0.6
